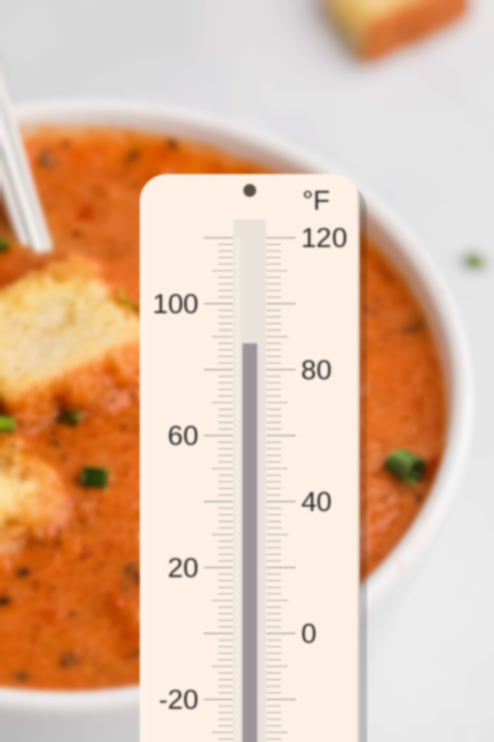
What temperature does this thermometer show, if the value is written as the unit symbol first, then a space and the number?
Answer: °F 88
